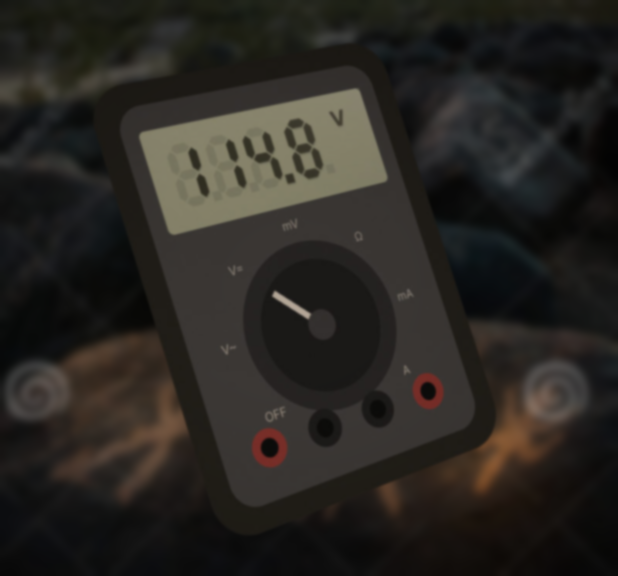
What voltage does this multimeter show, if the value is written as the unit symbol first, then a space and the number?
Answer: V 114.8
